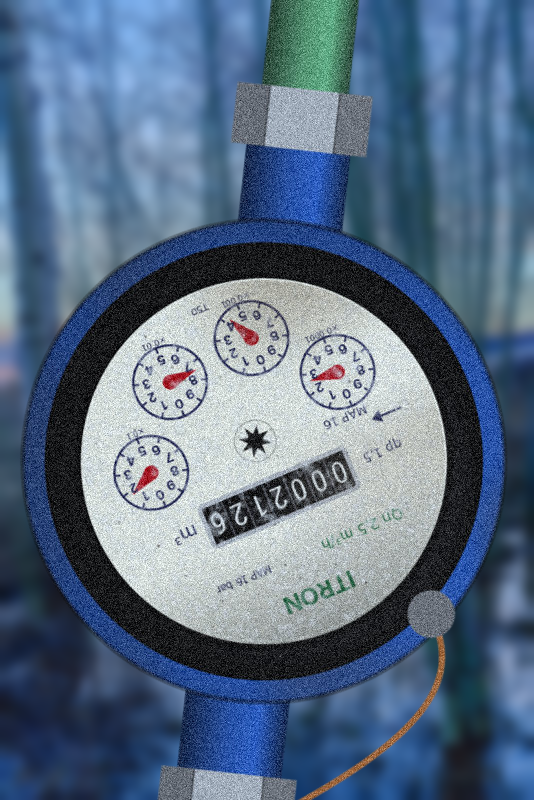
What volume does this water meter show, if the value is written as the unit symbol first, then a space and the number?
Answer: m³ 2126.1742
